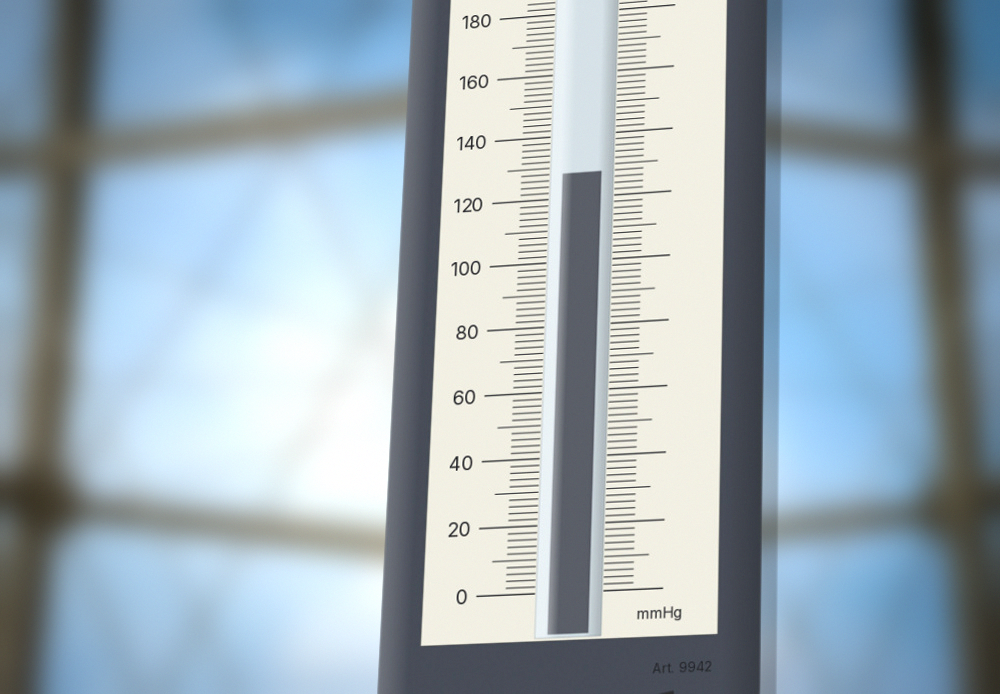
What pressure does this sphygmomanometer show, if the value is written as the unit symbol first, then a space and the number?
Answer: mmHg 128
